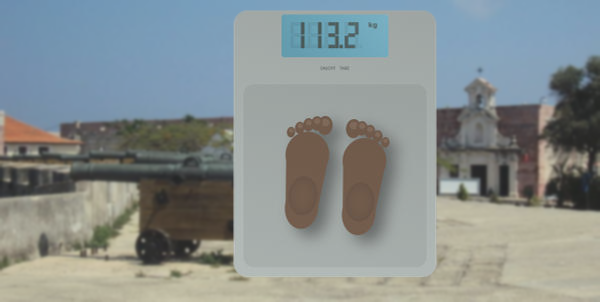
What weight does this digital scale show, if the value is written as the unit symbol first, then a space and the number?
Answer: kg 113.2
